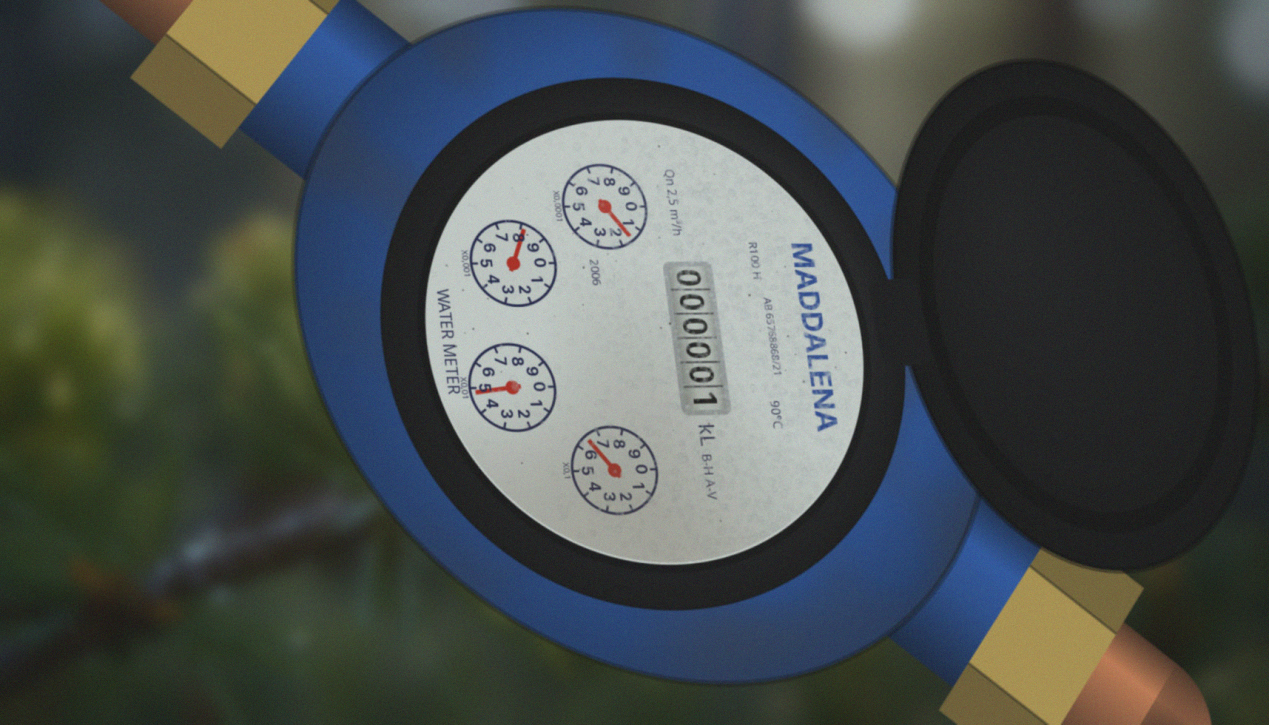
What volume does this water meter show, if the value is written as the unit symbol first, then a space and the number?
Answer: kL 1.6481
